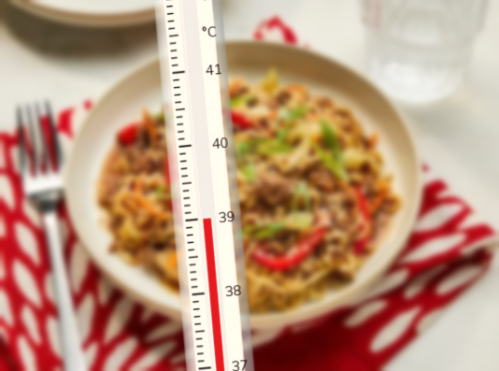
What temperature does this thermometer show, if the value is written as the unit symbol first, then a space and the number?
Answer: °C 39
